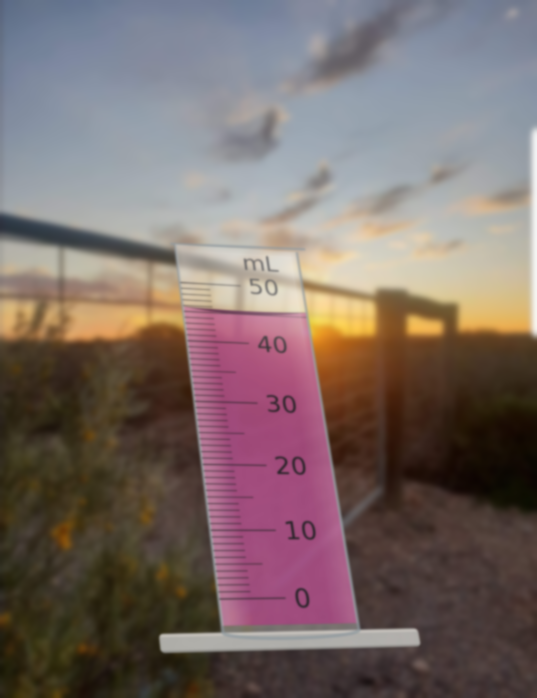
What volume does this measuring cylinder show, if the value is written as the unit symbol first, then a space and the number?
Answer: mL 45
